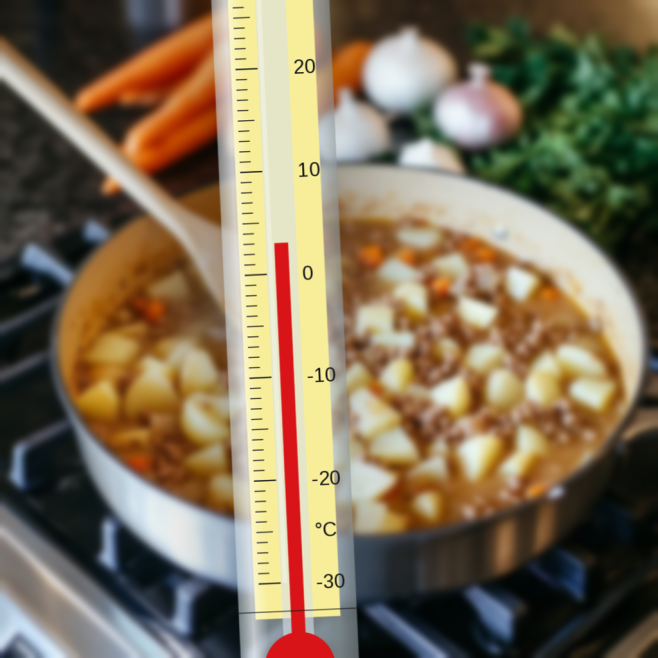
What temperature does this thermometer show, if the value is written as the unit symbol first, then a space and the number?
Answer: °C 3
